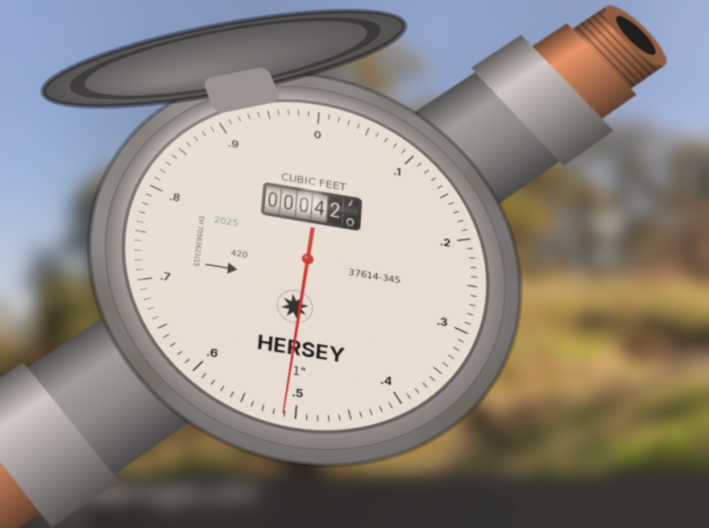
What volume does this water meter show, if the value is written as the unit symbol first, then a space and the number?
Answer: ft³ 427.51
